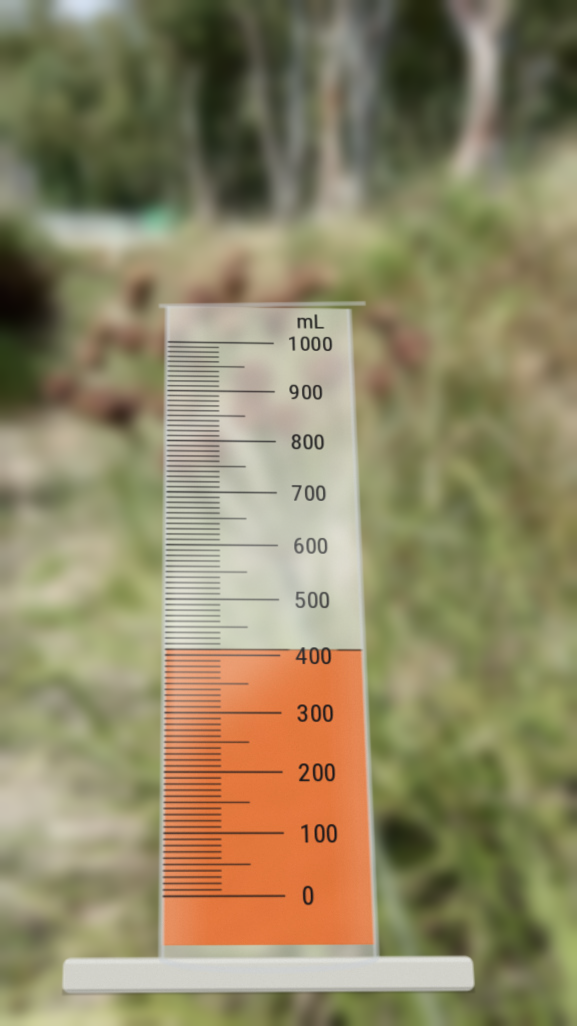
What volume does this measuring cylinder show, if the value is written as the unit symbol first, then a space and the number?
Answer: mL 410
